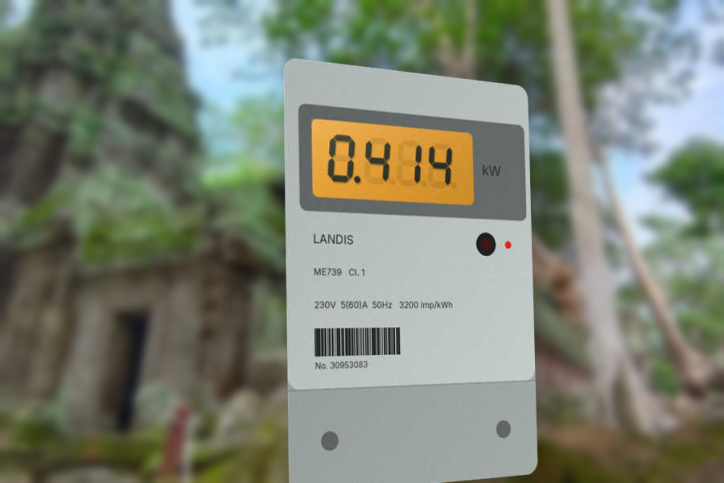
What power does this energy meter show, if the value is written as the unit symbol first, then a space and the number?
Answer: kW 0.414
